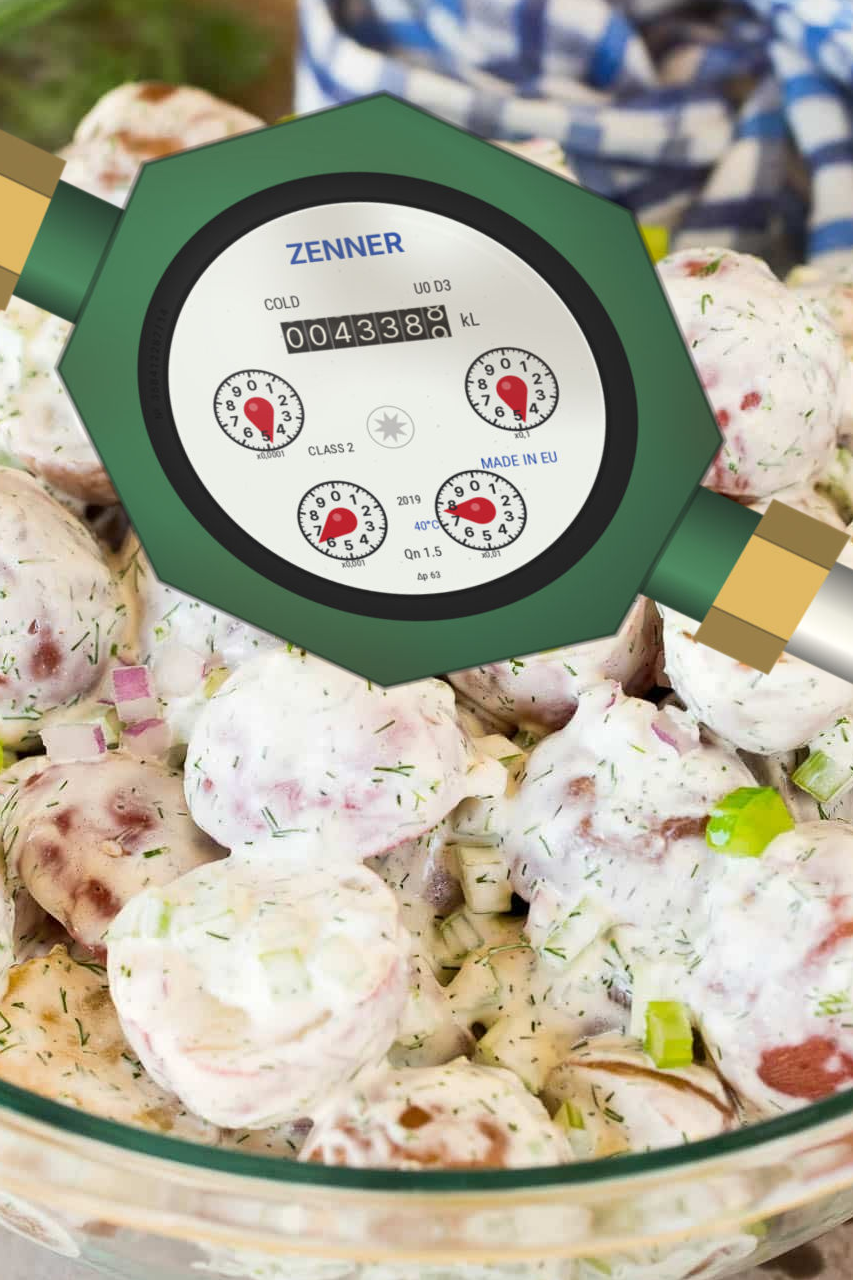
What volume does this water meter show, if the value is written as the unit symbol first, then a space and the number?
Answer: kL 43388.4764
